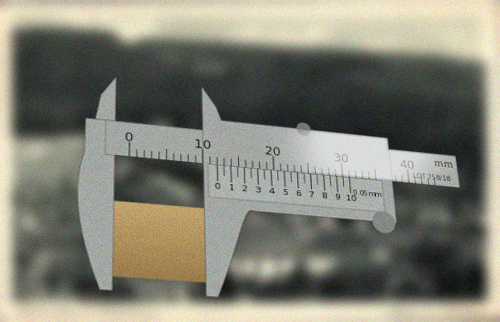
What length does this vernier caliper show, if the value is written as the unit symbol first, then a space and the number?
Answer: mm 12.0
